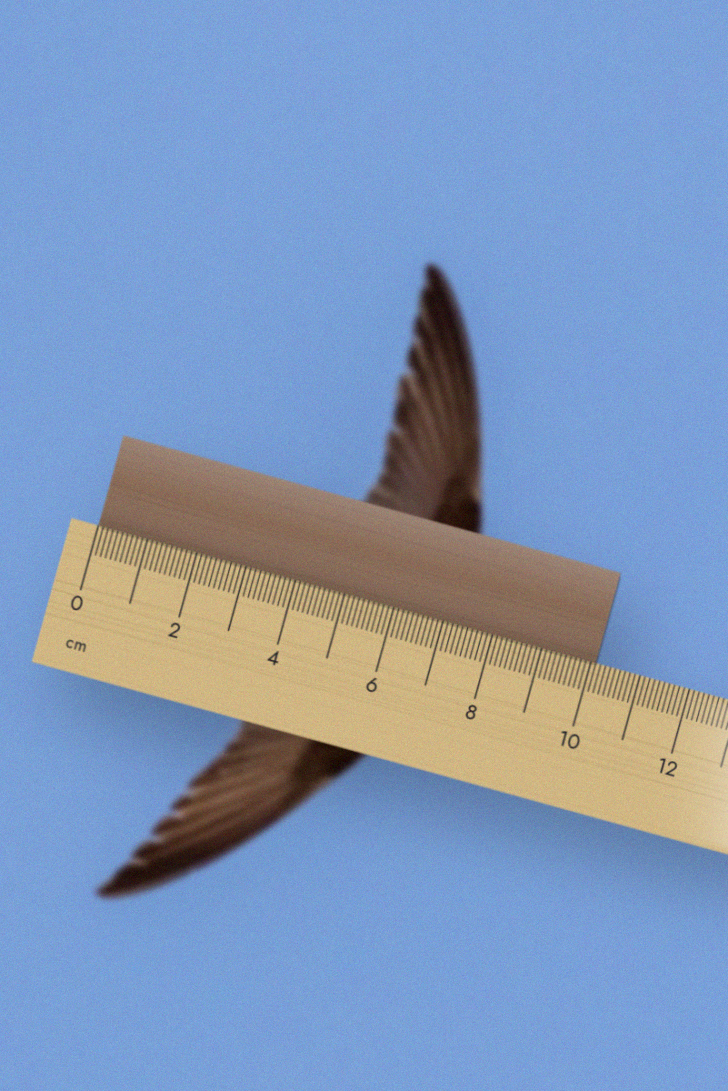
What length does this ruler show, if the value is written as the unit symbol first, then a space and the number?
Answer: cm 10.1
